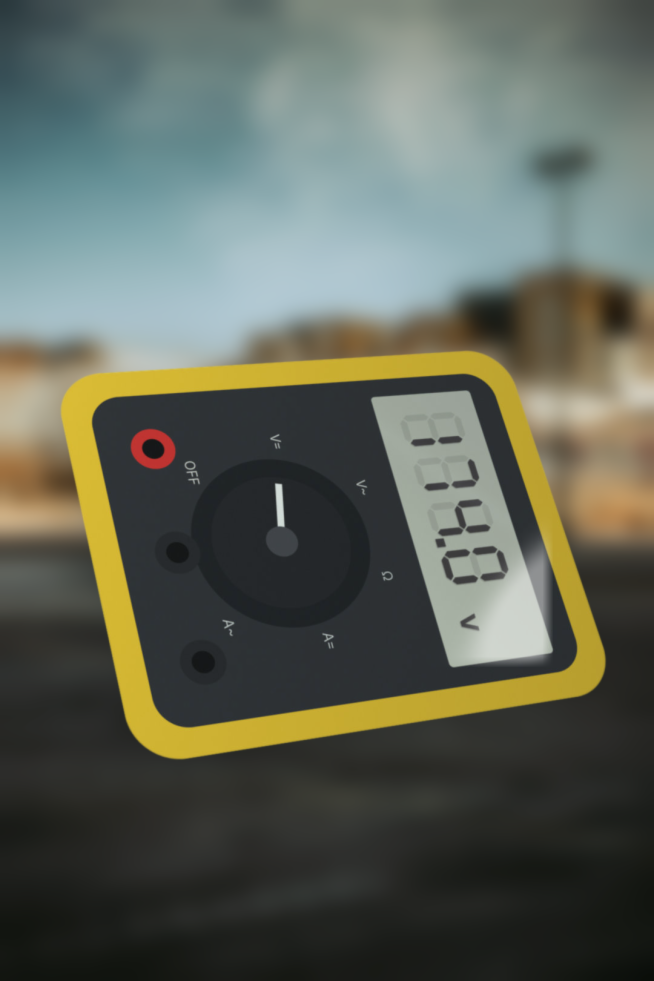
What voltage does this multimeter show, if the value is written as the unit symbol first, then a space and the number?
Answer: V 174.0
